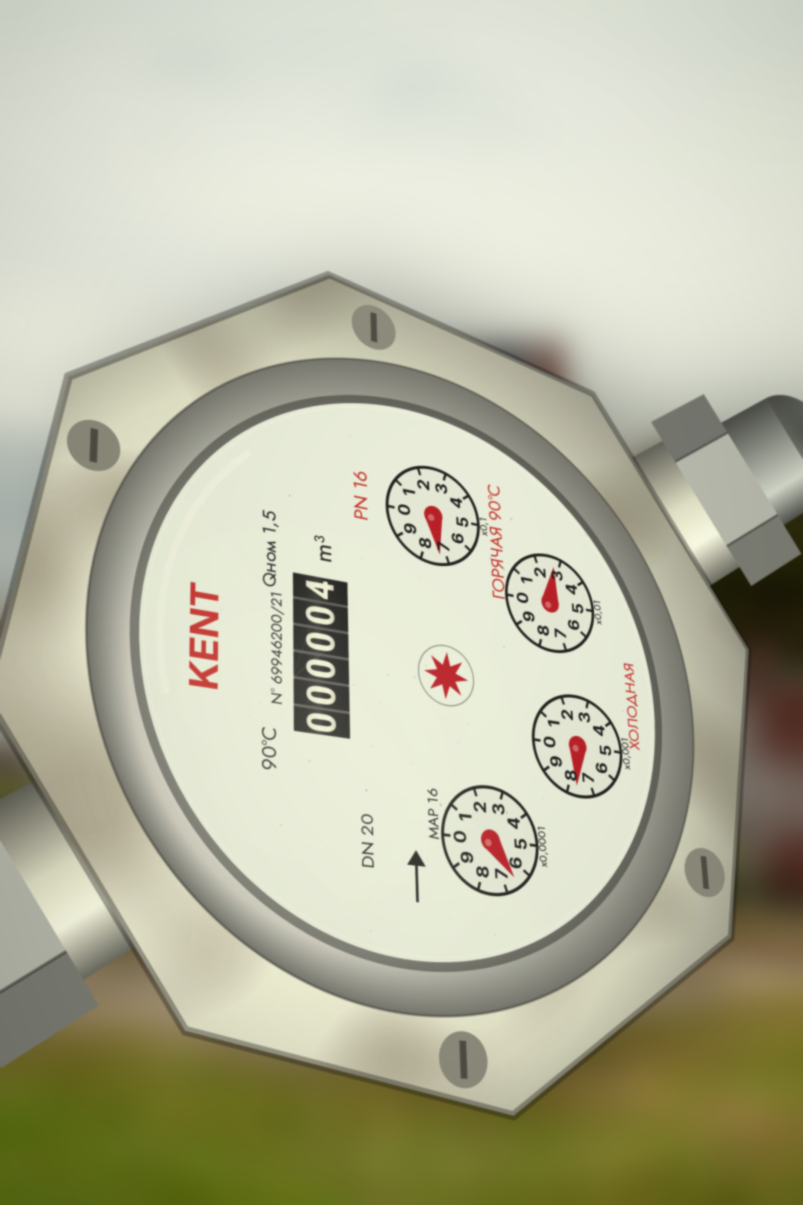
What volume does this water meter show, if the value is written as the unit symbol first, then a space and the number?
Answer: m³ 4.7276
